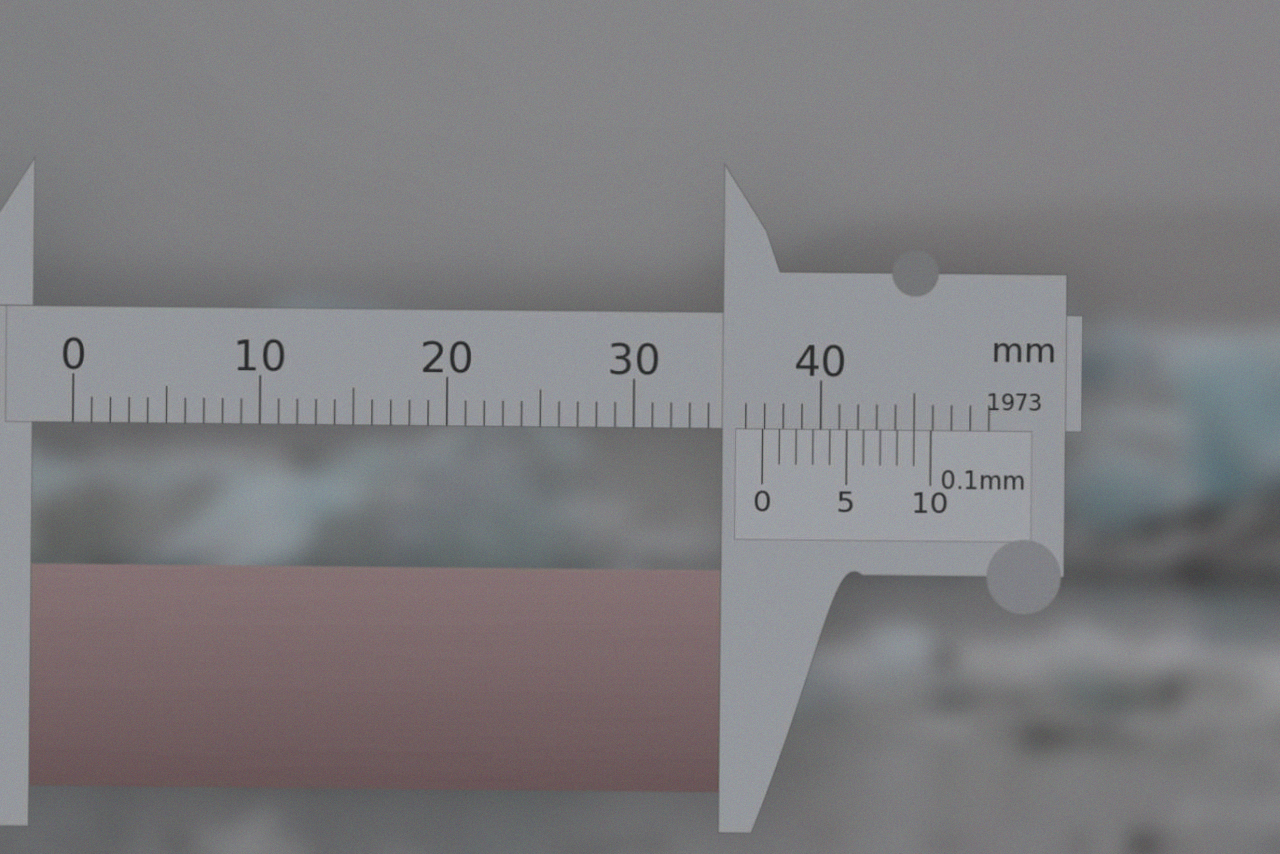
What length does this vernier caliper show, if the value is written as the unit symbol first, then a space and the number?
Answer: mm 36.9
